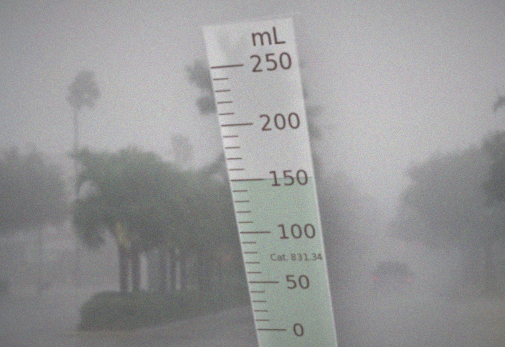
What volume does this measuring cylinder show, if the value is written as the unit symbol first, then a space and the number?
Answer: mL 150
